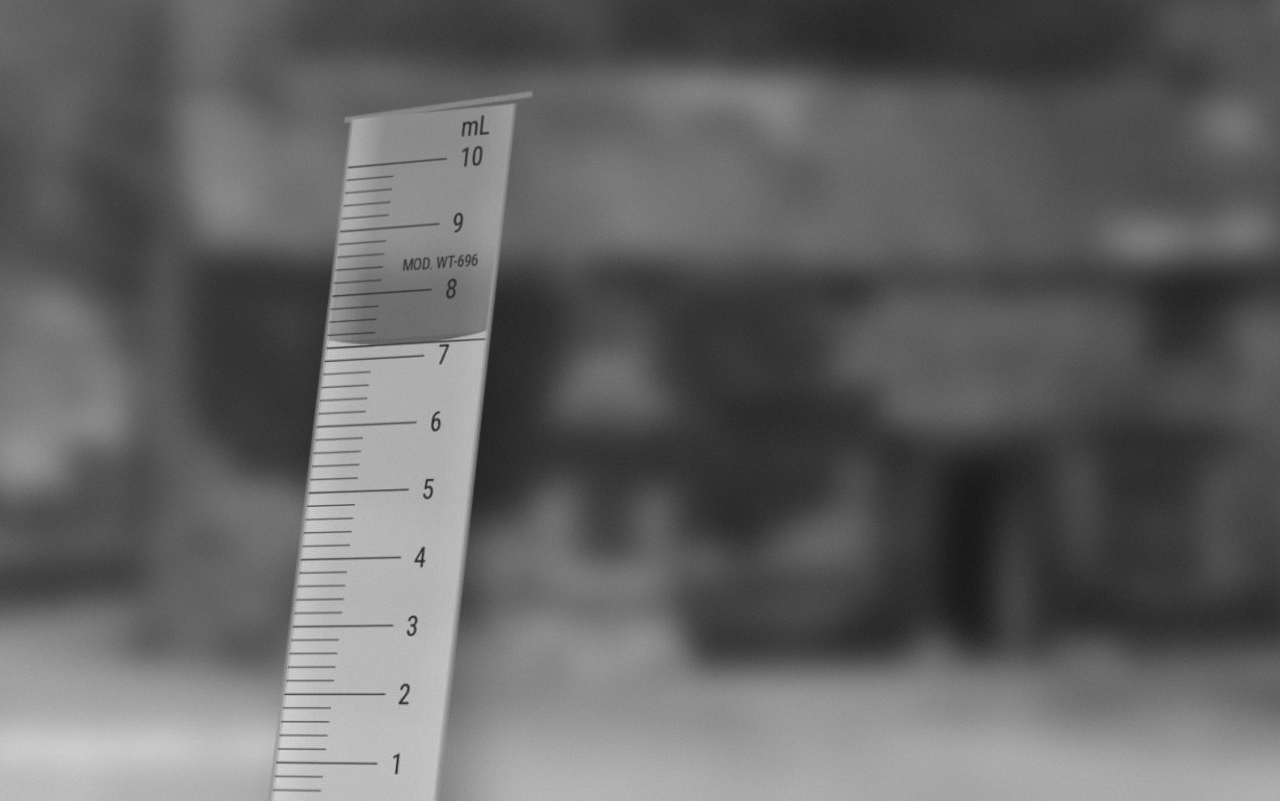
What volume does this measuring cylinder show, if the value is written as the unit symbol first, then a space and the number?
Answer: mL 7.2
